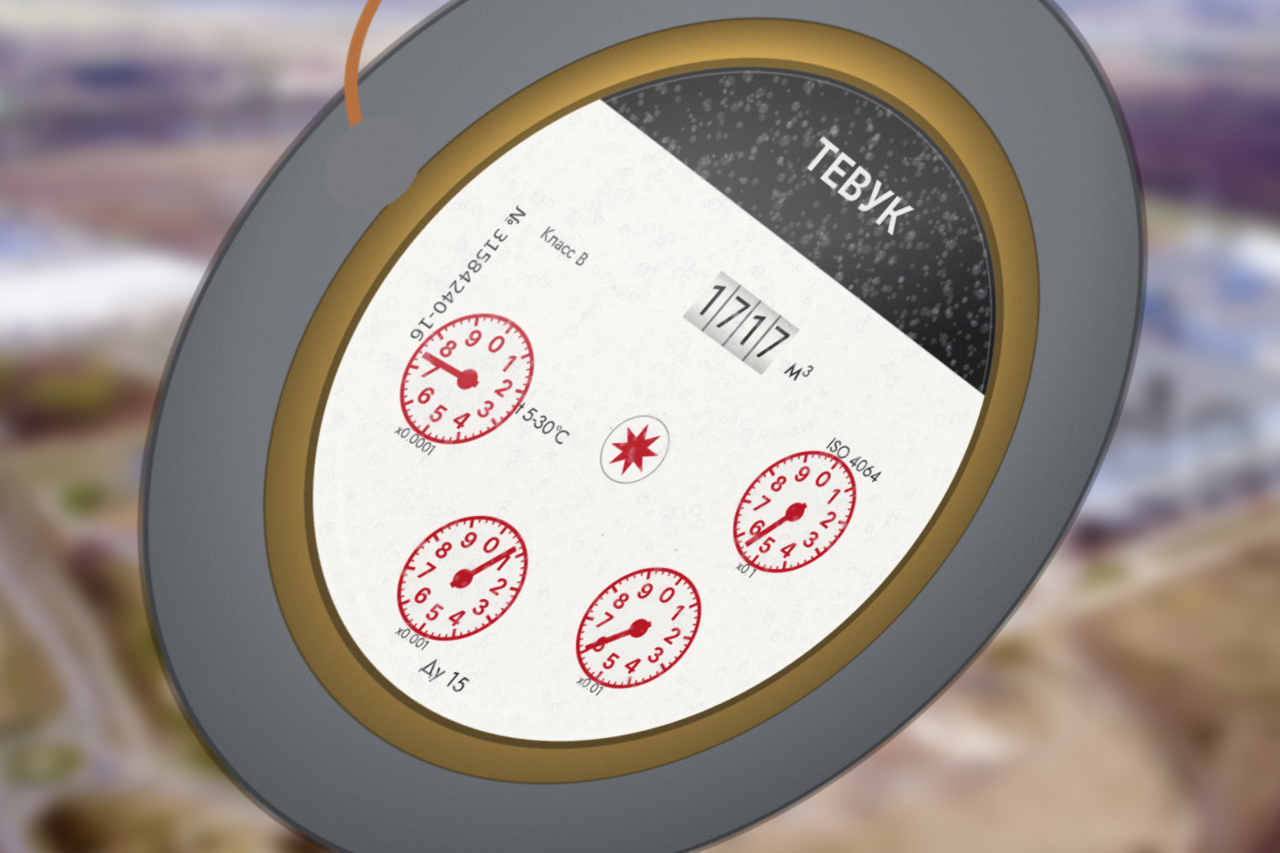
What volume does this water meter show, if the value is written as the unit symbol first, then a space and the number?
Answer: m³ 1717.5607
